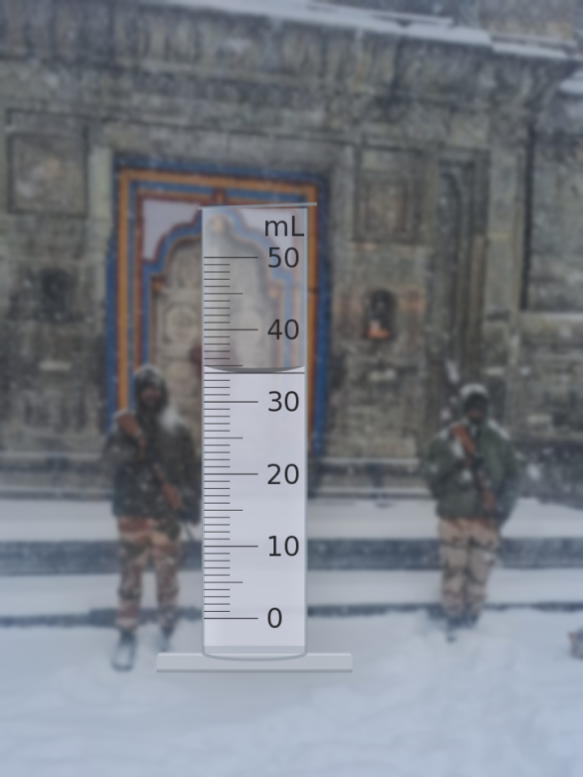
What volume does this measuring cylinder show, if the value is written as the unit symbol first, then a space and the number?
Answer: mL 34
